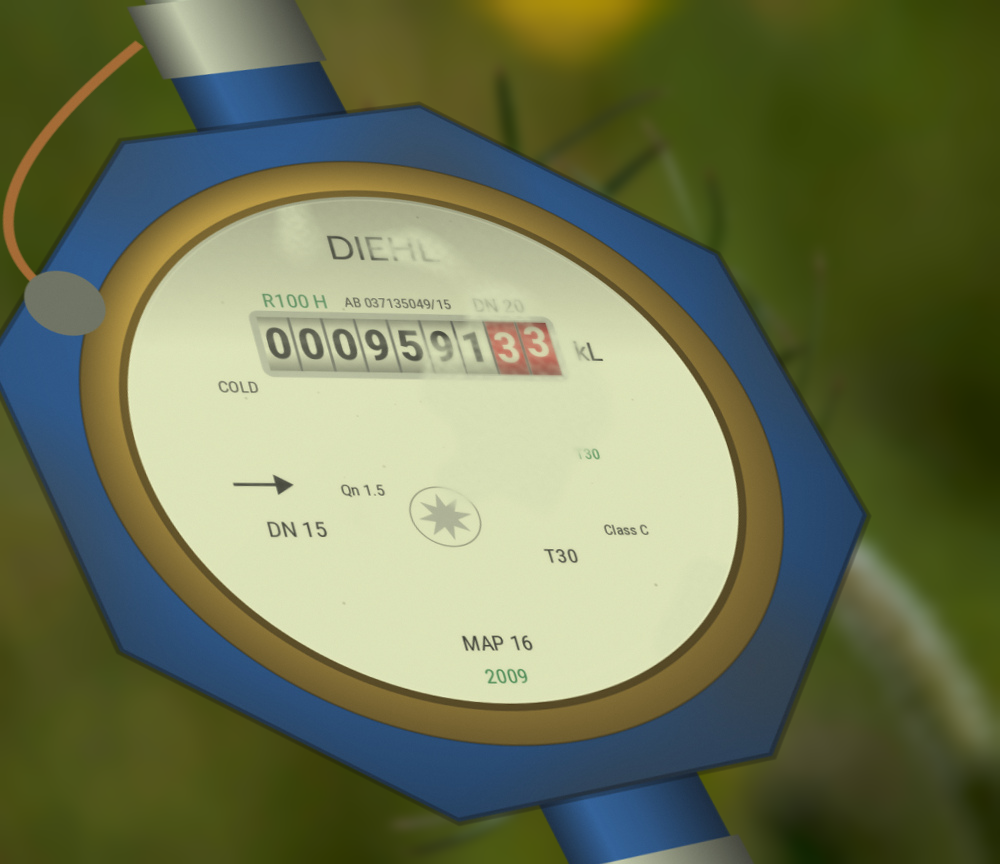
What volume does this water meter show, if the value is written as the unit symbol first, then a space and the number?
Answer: kL 9591.33
